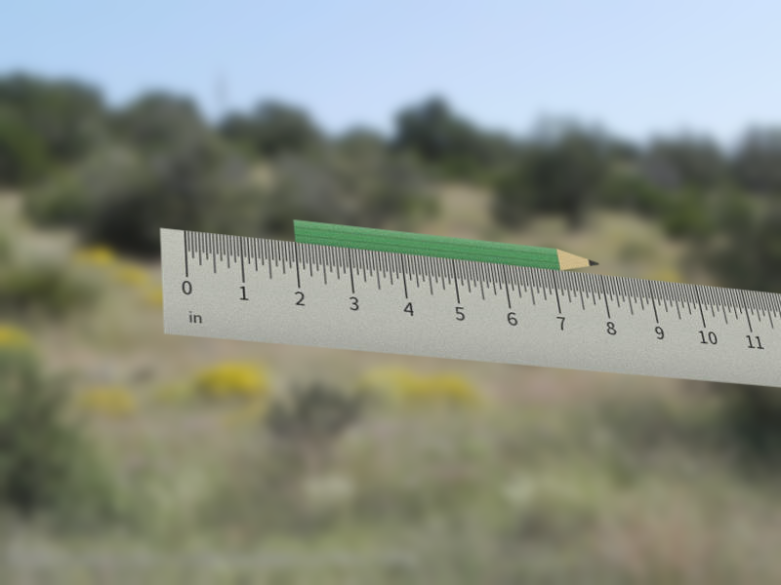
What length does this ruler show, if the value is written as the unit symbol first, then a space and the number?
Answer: in 6
